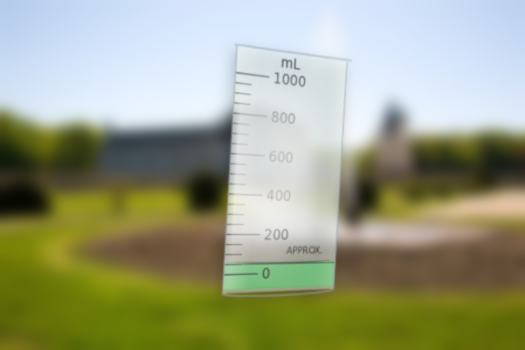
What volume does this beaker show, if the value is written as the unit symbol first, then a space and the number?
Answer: mL 50
